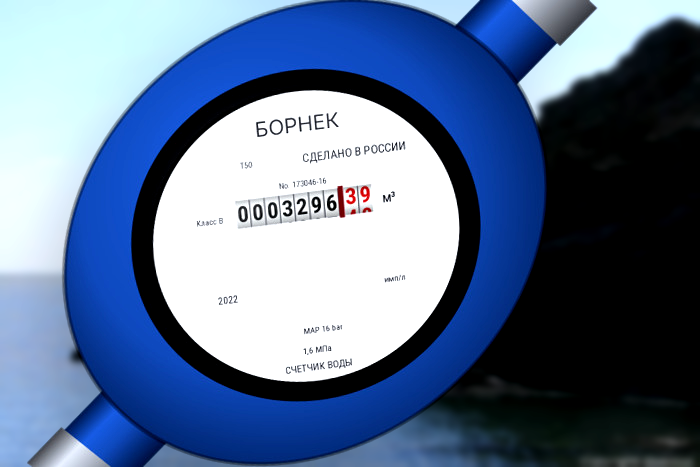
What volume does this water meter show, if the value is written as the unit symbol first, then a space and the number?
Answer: m³ 3296.39
